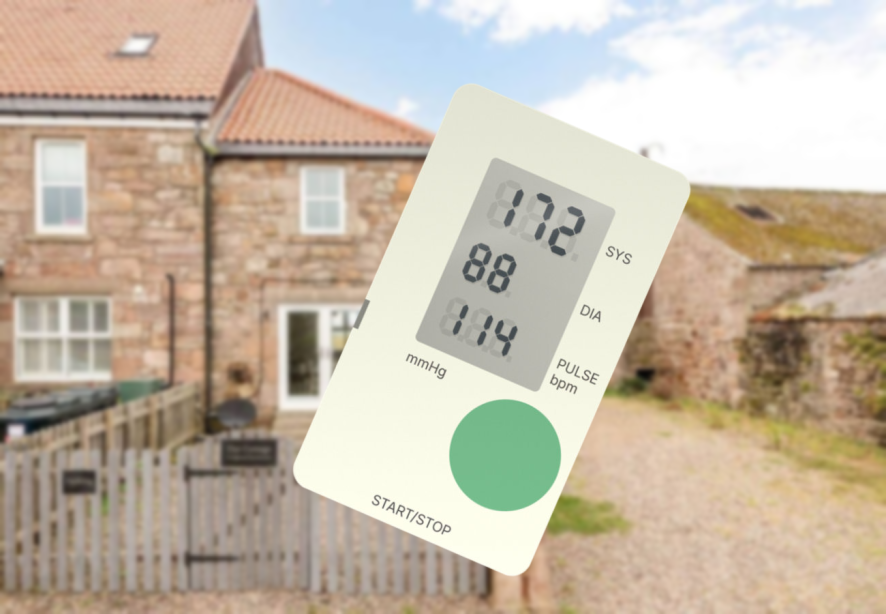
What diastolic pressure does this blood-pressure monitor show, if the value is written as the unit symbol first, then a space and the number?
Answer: mmHg 88
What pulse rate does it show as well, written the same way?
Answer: bpm 114
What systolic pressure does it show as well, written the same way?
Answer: mmHg 172
